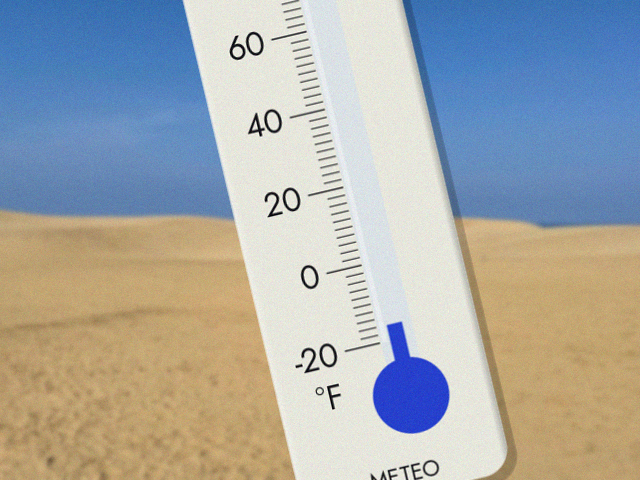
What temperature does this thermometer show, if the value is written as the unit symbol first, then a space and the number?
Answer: °F -16
